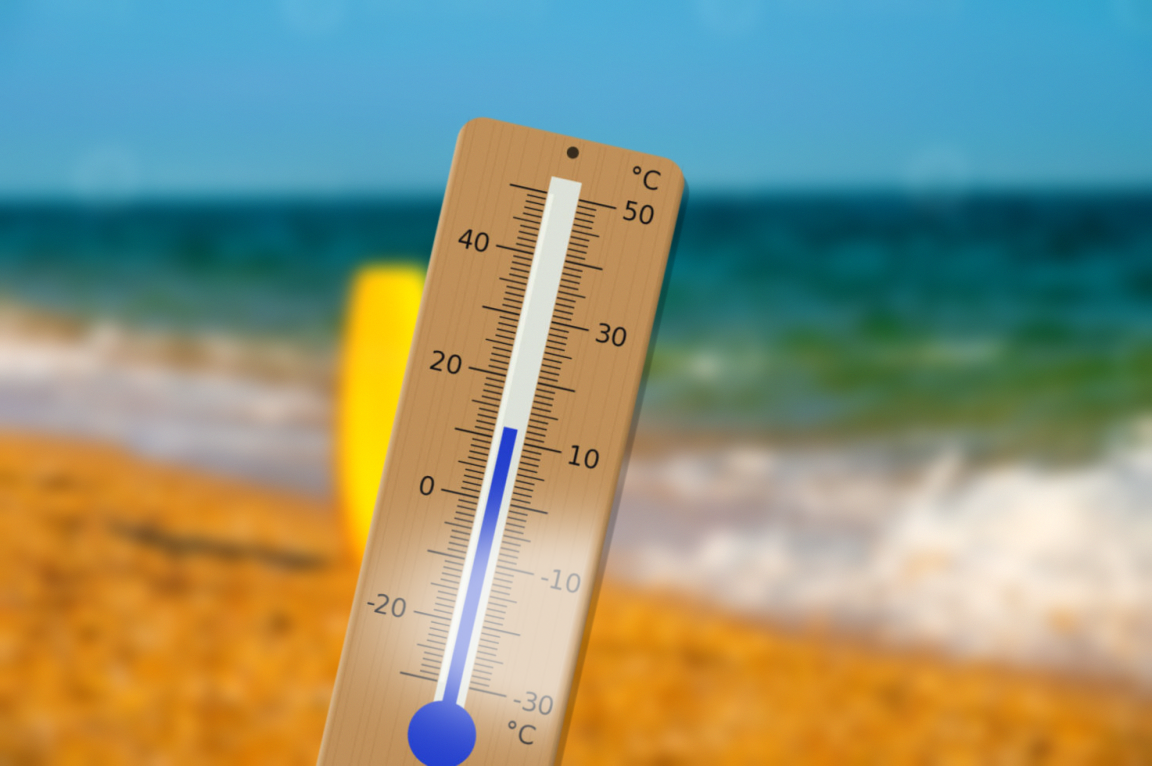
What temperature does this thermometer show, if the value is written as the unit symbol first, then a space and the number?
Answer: °C 12
